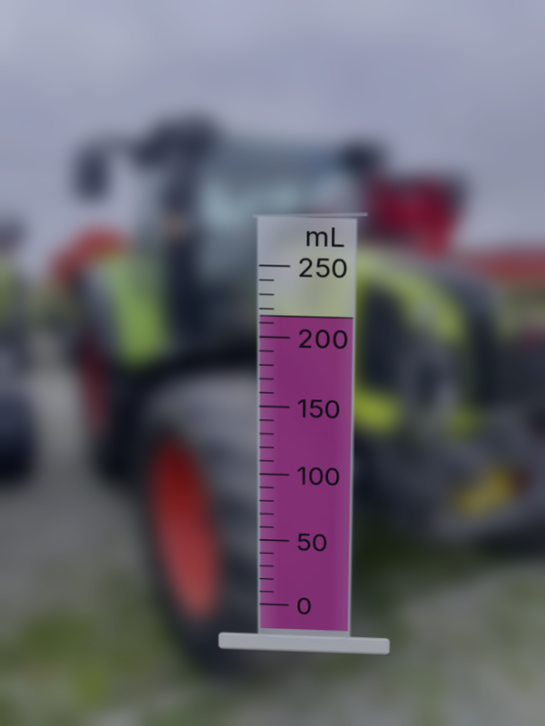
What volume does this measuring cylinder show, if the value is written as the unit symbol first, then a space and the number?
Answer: mL 215
